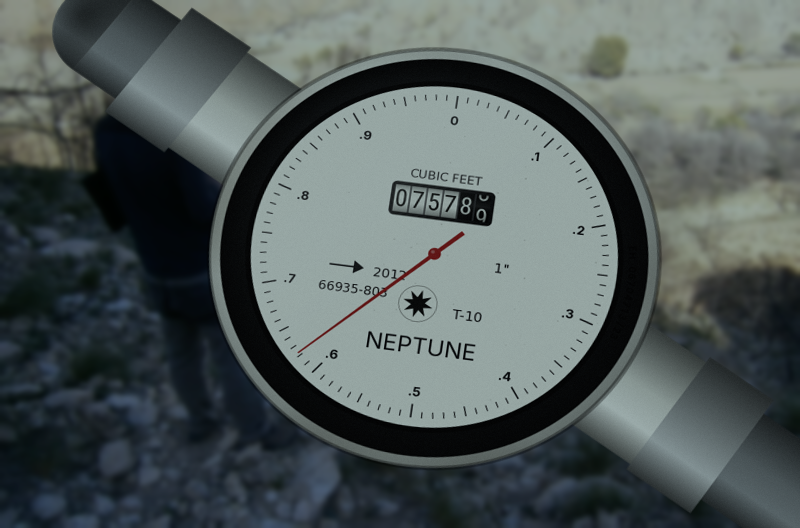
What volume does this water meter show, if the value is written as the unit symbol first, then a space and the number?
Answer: ft³ 75788.62
